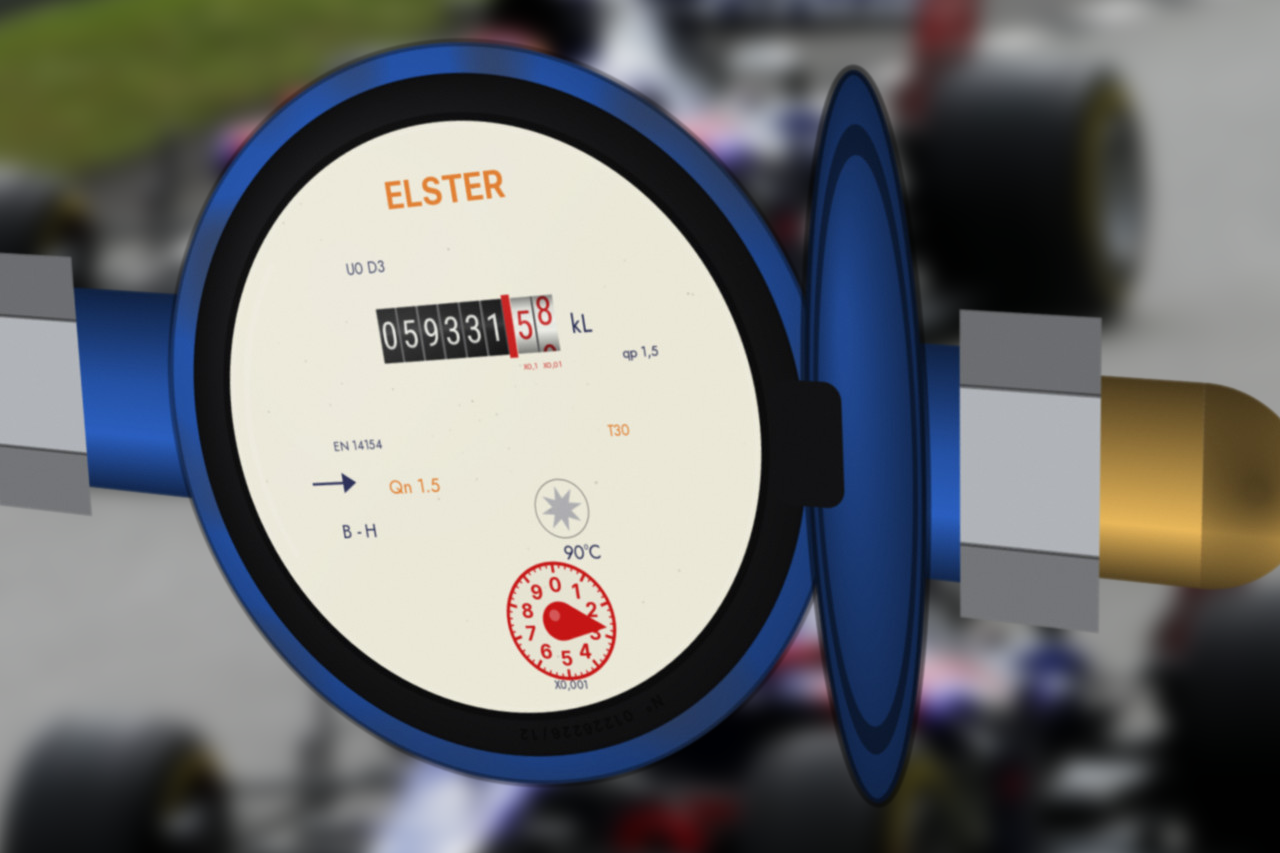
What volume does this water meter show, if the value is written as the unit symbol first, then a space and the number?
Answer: kL 59331.582
